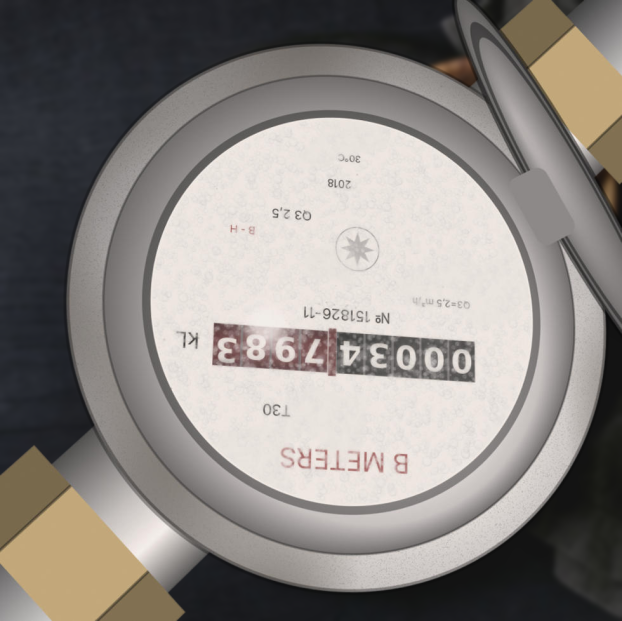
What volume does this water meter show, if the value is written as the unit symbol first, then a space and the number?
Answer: kL 34.7983
